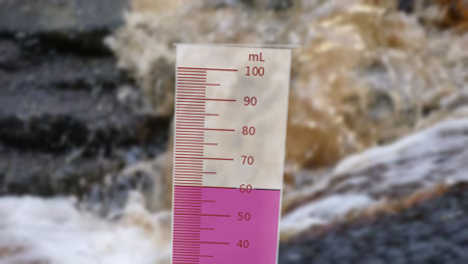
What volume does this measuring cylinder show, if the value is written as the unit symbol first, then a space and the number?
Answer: mL 60
